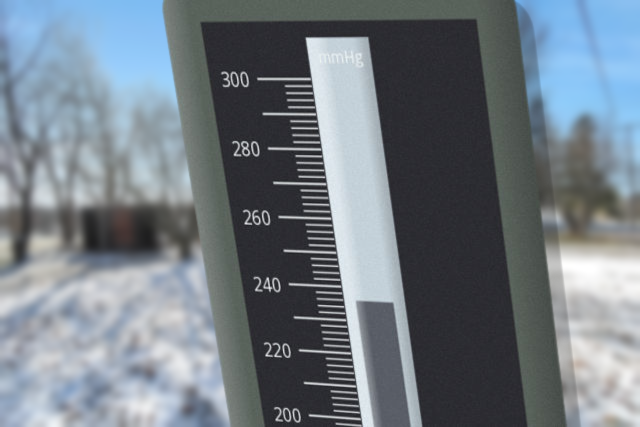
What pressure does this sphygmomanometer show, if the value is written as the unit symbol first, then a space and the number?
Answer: mmHg 236
